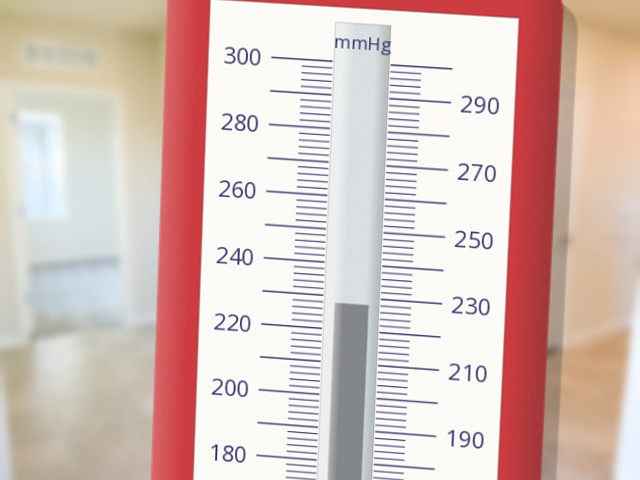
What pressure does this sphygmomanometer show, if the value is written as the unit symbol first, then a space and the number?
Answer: mmHg 228
